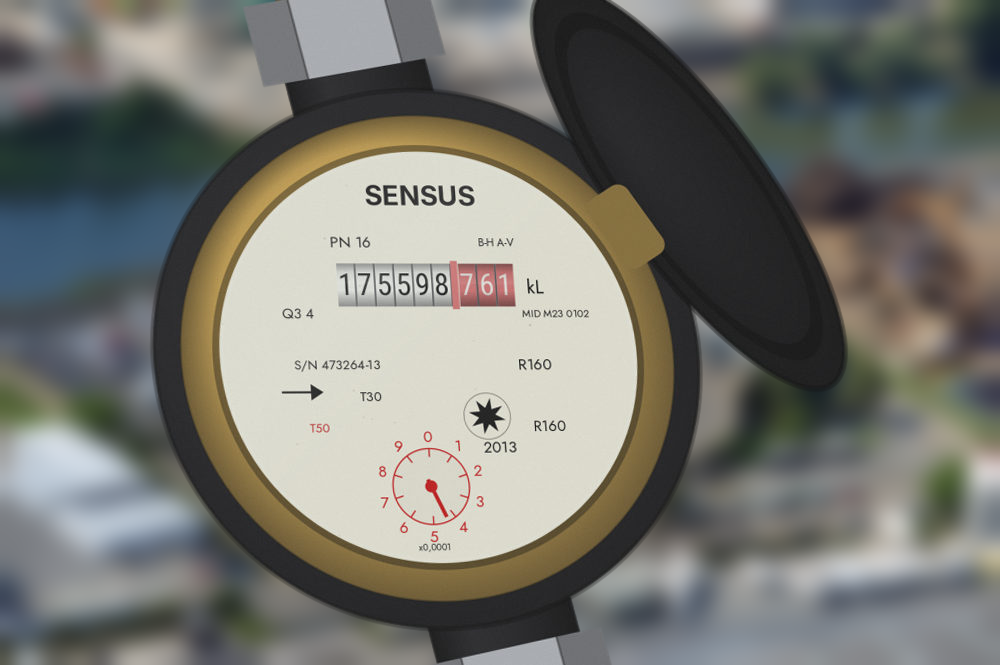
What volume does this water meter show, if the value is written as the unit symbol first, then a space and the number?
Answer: kL 175598.7614
